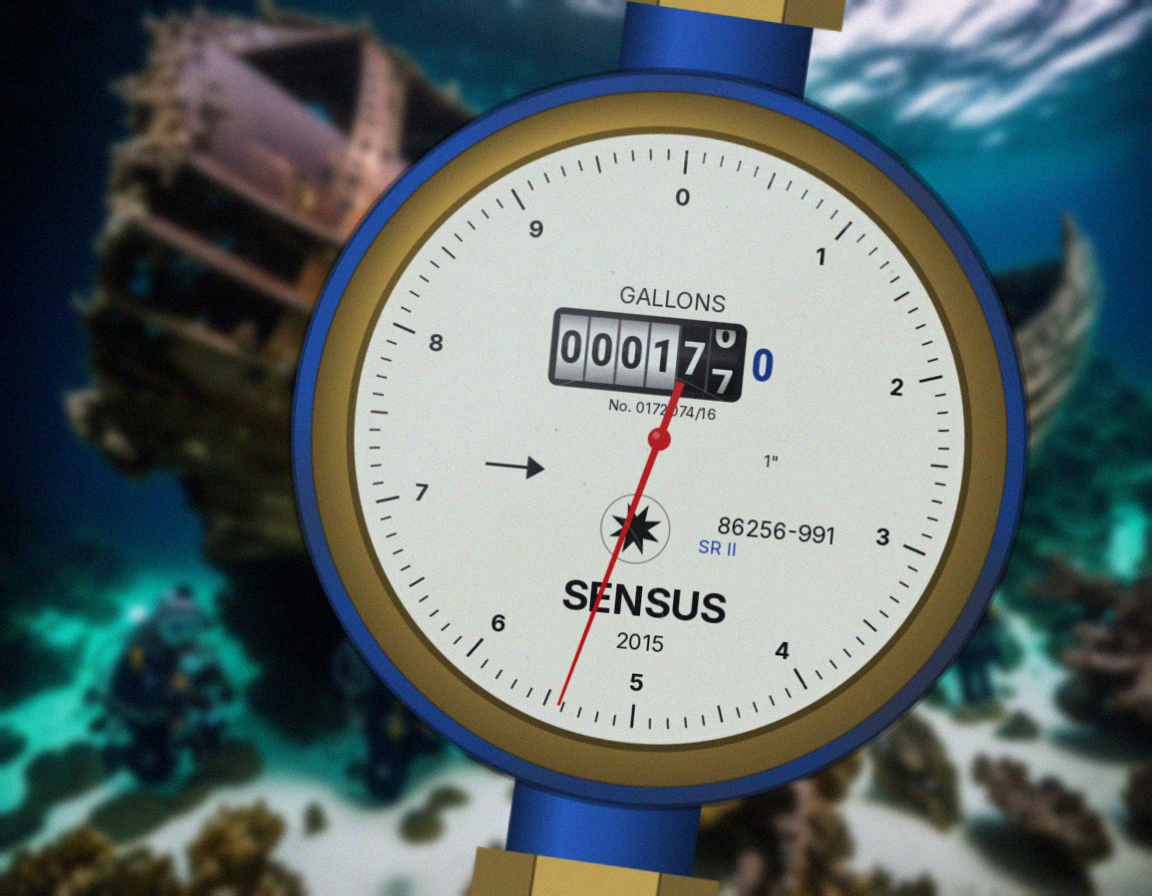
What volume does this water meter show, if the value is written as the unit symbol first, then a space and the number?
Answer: gal 1765.4
